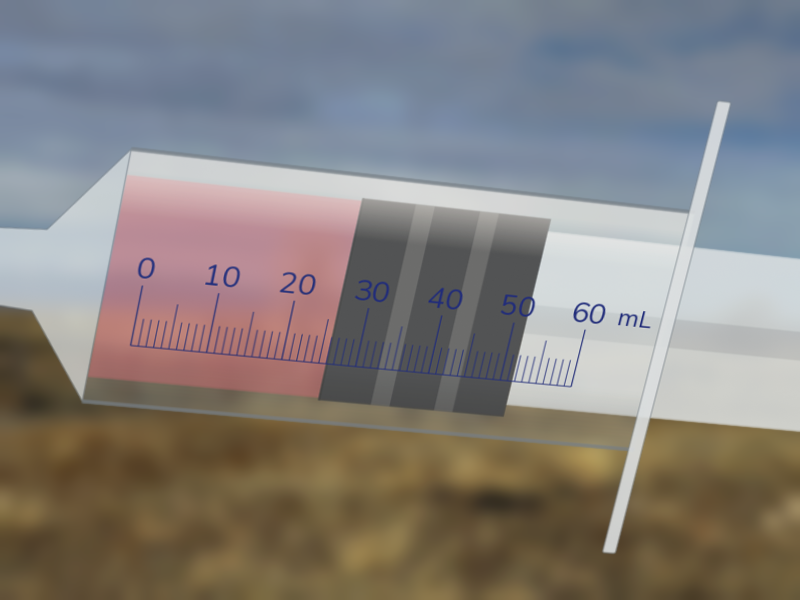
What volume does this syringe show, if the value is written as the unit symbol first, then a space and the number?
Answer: mL 26
